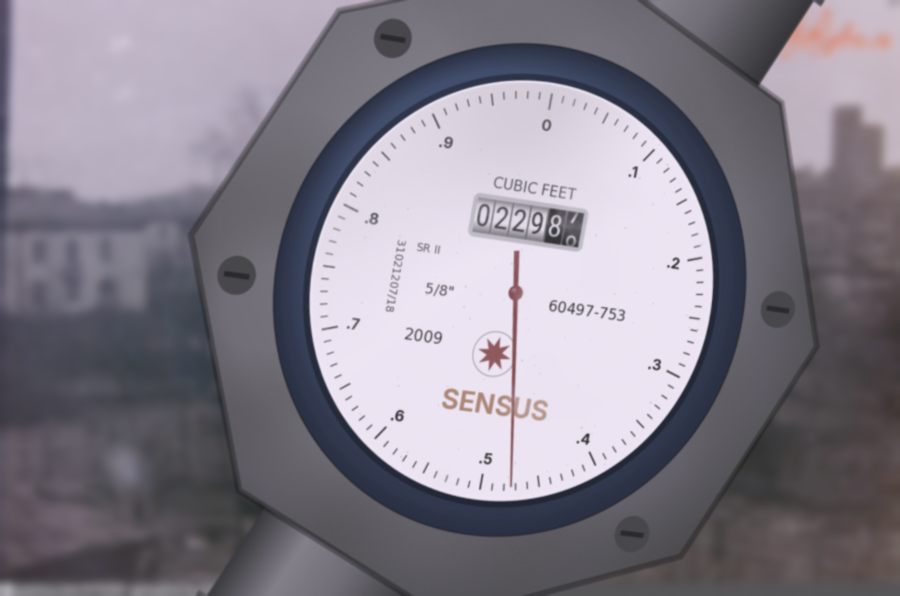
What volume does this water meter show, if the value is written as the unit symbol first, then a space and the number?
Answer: ft³ 22987.47
